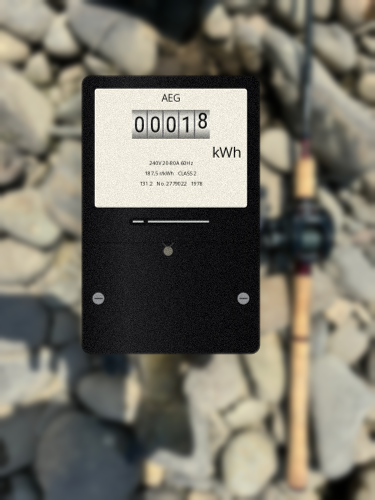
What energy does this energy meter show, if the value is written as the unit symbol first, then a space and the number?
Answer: kWh 18
